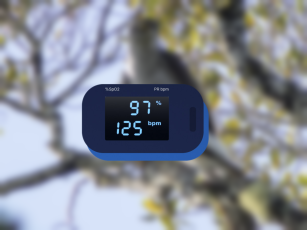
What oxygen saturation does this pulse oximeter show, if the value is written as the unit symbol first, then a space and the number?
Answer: % 97
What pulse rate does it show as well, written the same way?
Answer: bpm 125
